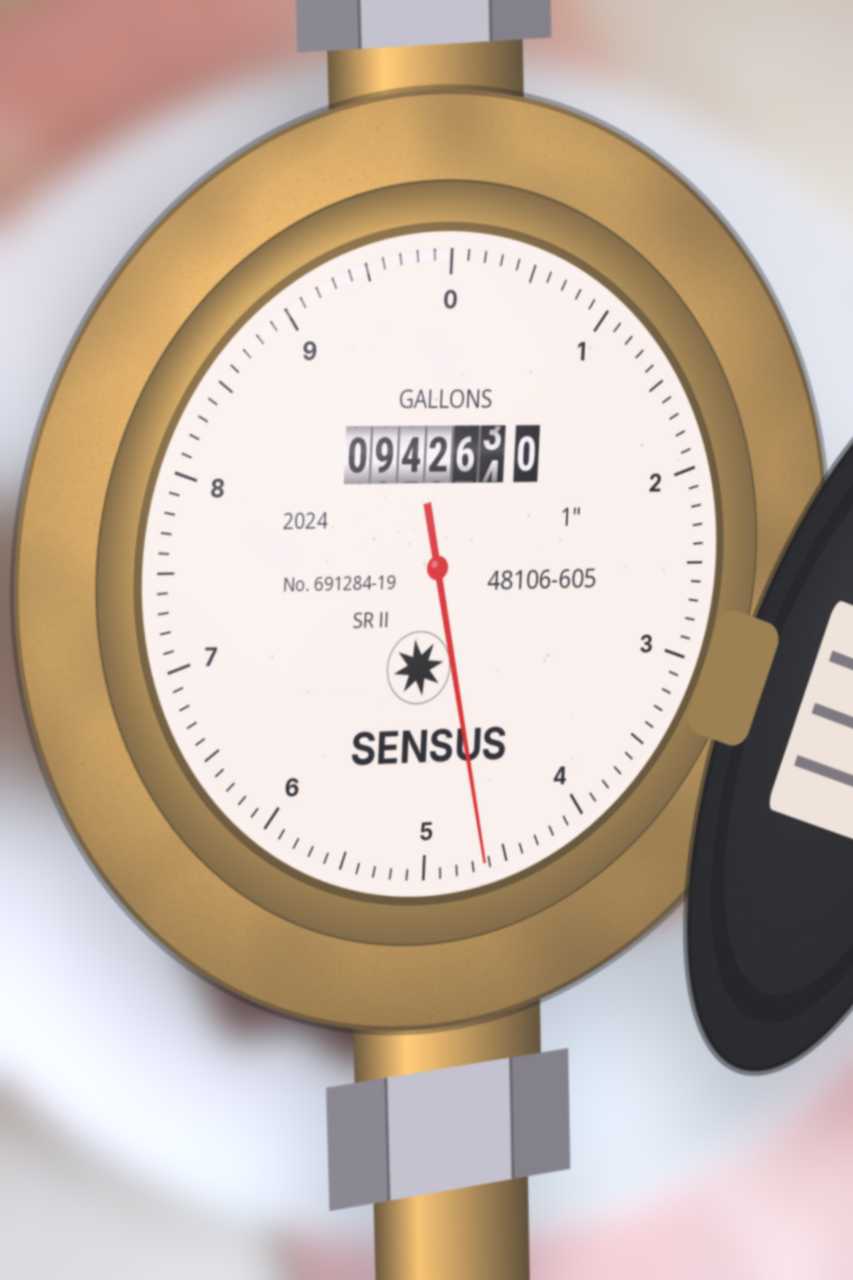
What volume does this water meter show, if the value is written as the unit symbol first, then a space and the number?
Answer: gal 942634.6
